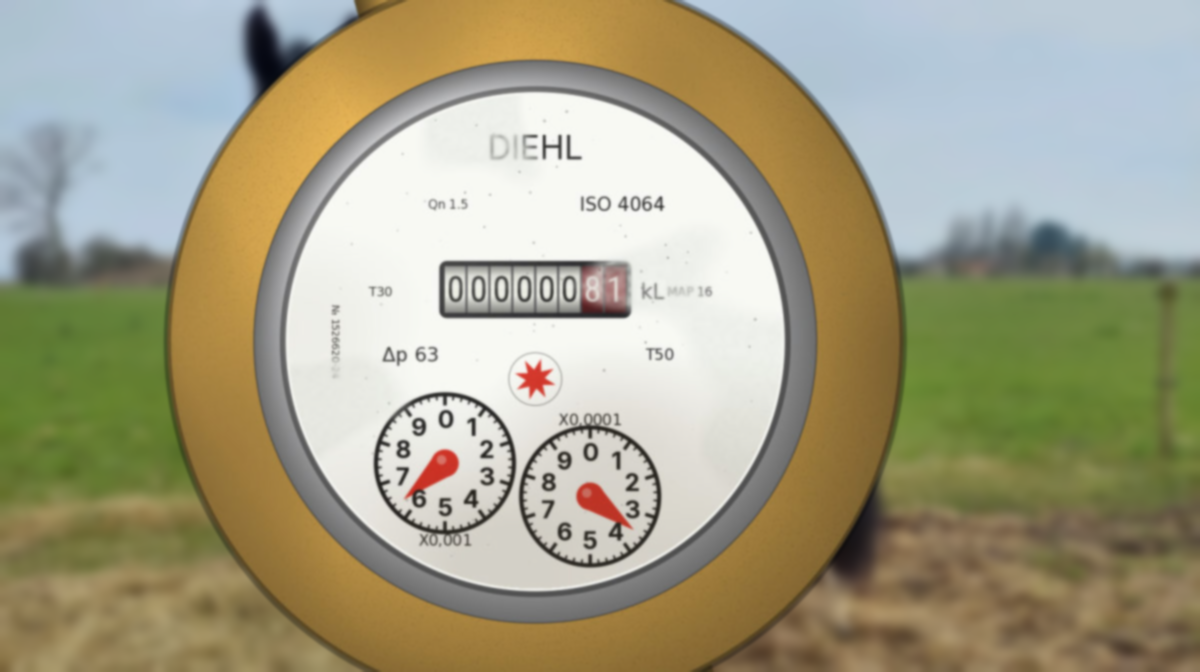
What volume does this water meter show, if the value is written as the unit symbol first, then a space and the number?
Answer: kL 0.8163
